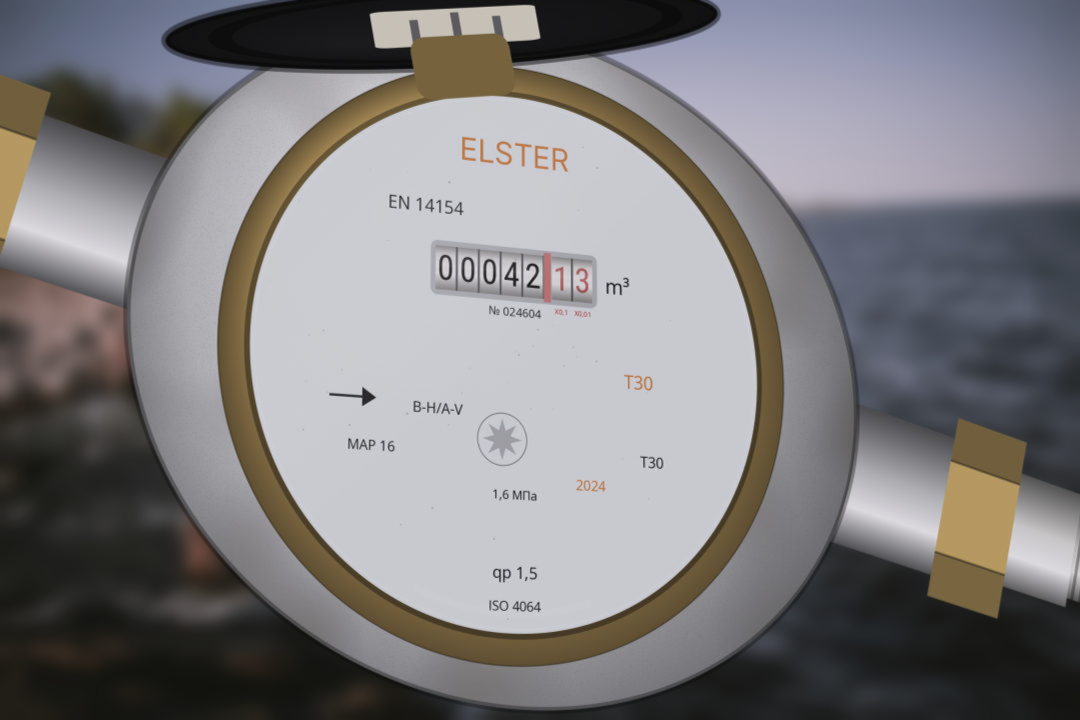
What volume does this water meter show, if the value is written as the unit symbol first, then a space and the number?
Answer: m³ 42.13
